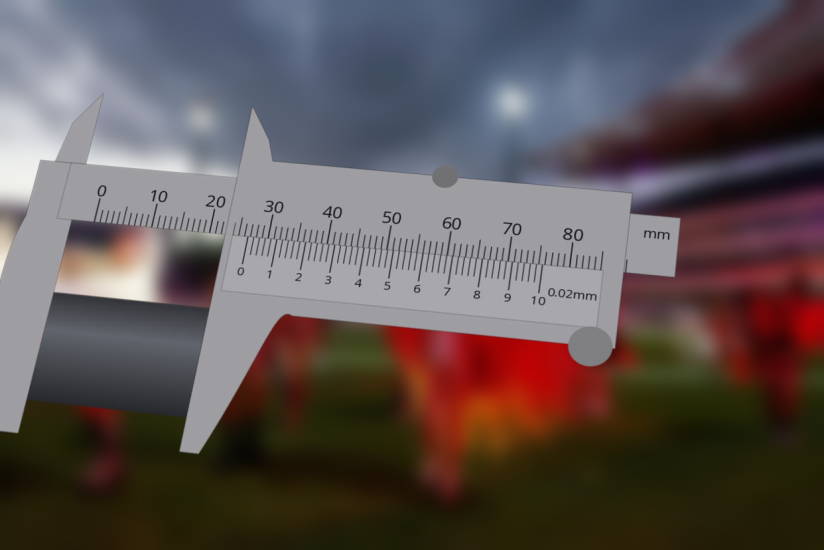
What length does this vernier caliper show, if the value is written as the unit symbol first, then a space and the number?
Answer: mm 26.6
